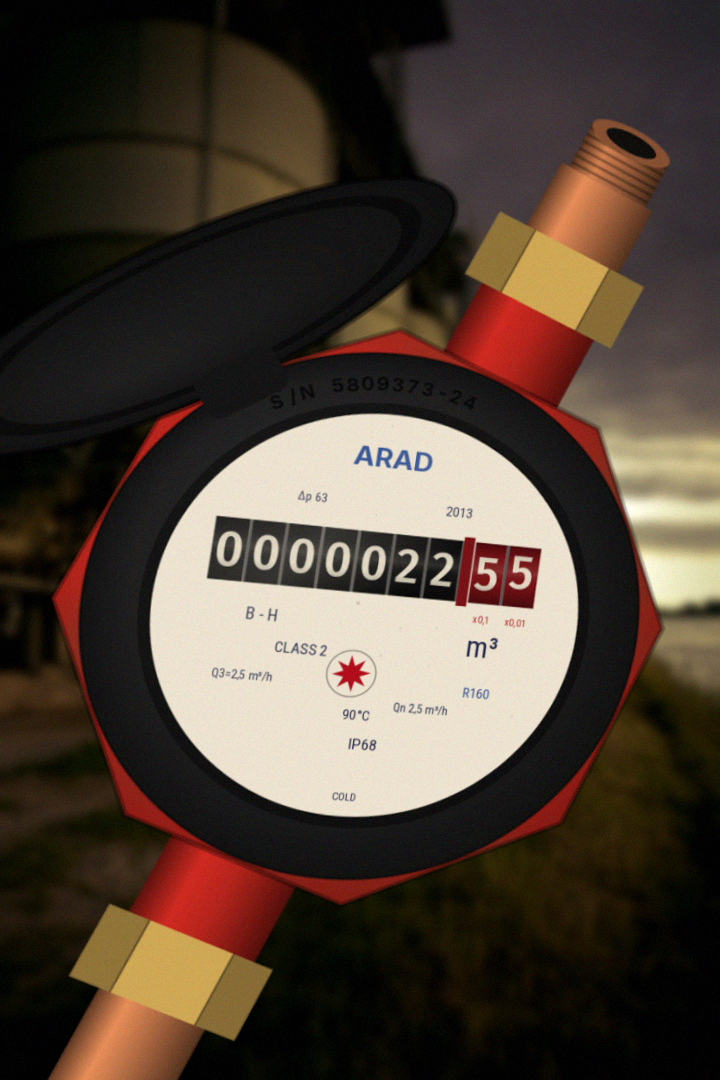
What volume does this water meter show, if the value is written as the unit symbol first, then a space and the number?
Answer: m³ 22.55
